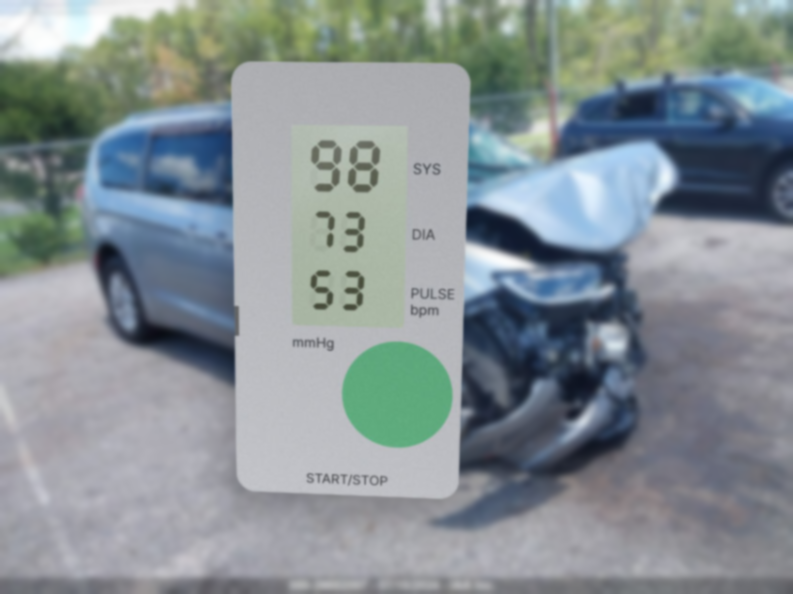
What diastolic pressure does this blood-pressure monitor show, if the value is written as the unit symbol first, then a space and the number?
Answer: mmHg 73
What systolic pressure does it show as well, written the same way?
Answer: mmHg 98
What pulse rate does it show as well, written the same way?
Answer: bpm 53
